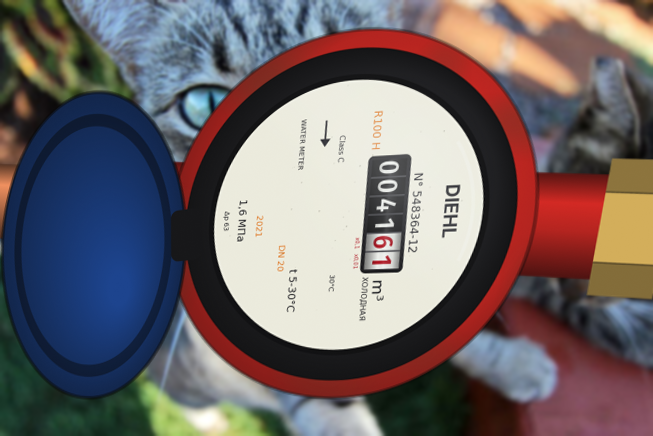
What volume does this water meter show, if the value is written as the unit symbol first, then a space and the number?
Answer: m³ 41.61
